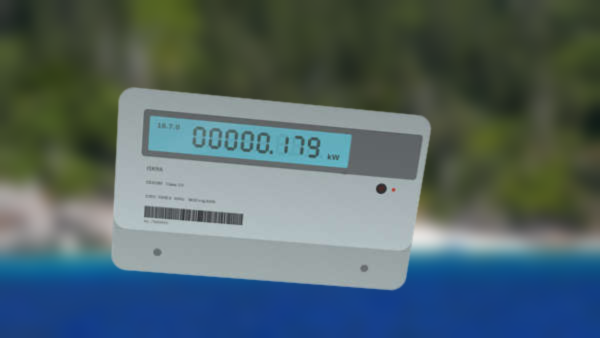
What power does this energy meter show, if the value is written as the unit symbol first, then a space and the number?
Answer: kW 0.179
